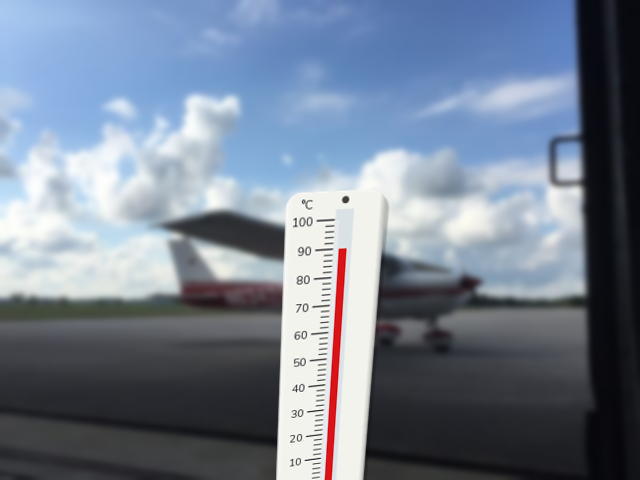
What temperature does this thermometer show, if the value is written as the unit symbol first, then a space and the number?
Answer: °C 90
